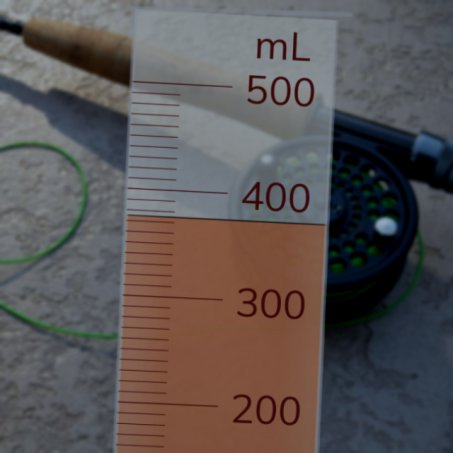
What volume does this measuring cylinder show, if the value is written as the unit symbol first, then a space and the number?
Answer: mL 375
